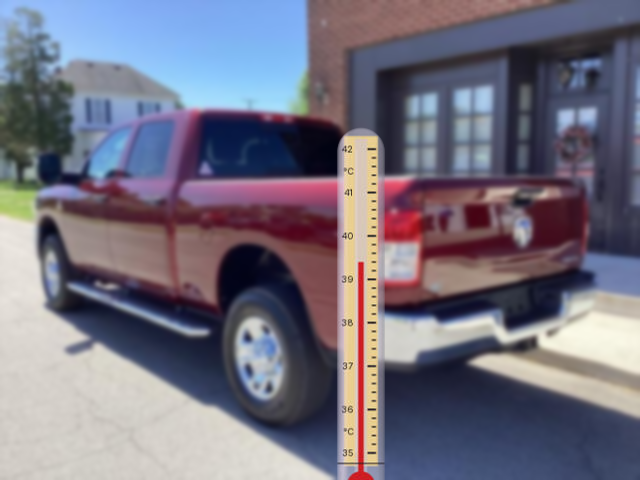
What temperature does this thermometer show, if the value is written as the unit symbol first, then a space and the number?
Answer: °C 39.4
